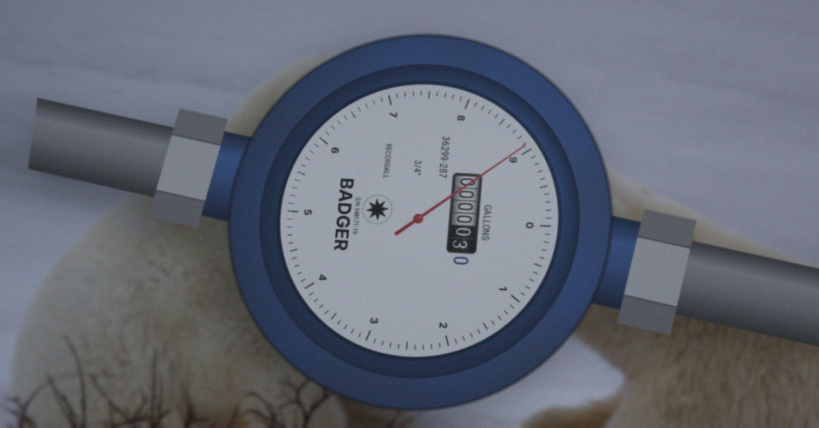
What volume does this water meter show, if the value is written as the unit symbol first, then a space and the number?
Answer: gal 28.9
